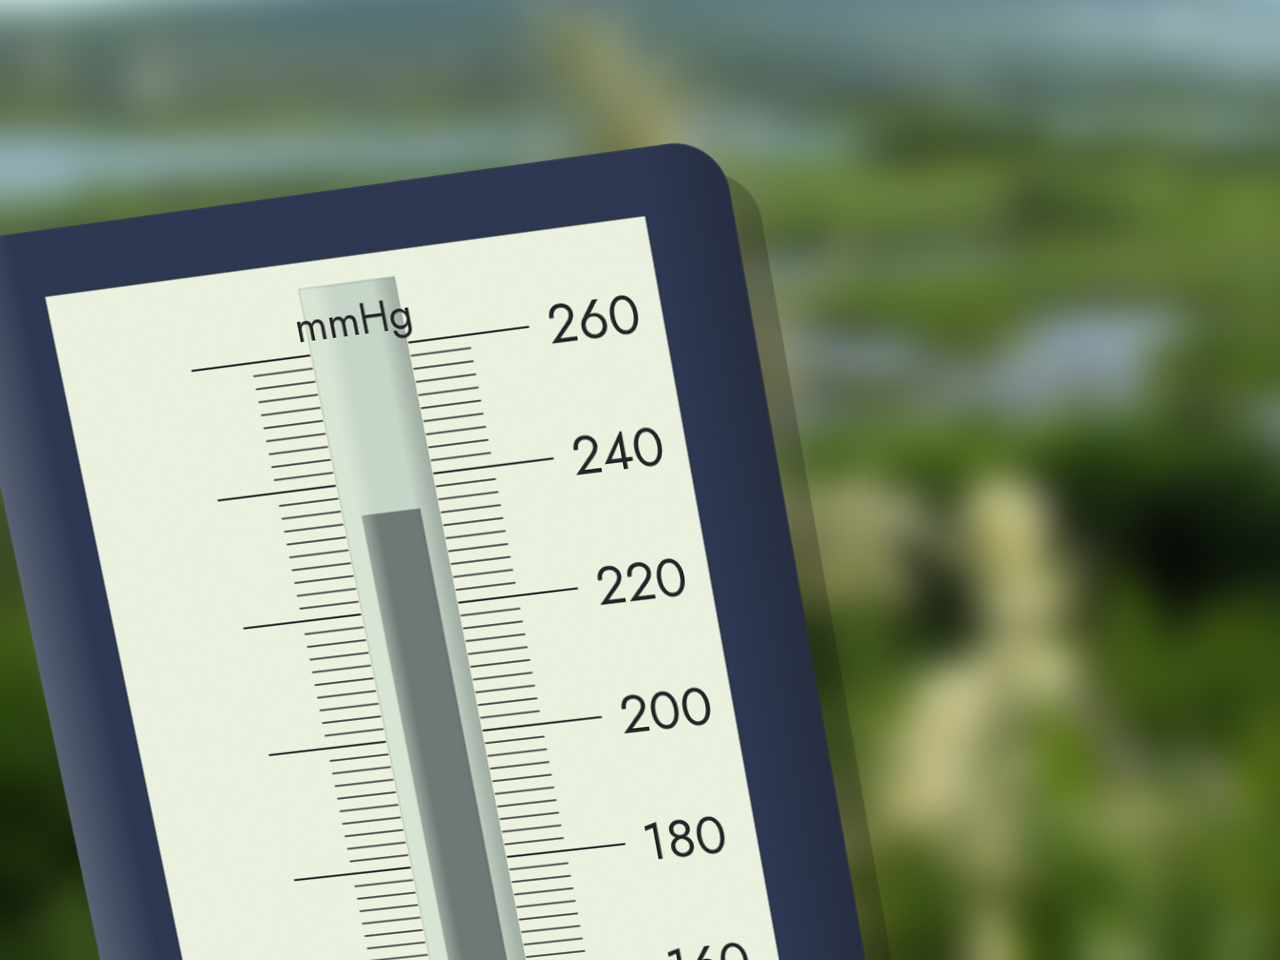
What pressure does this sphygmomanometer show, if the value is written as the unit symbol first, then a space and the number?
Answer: mmHg 235
